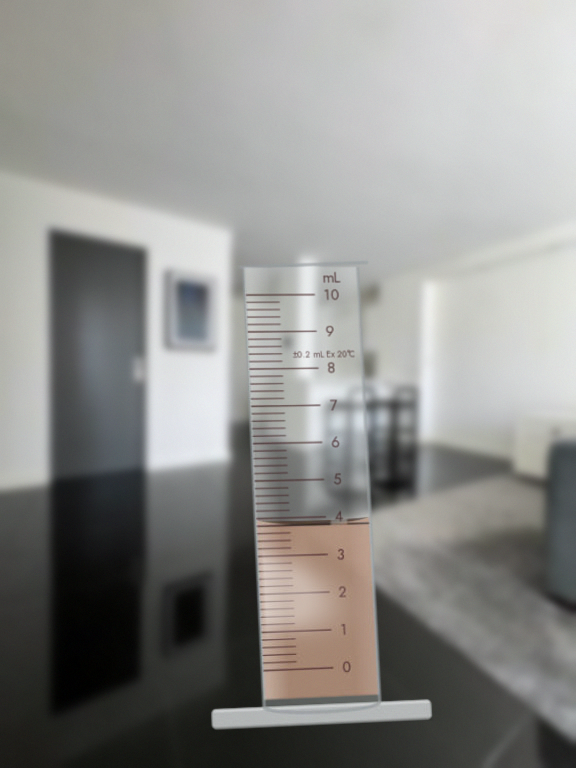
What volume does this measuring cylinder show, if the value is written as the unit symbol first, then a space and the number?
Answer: mL 3.8
